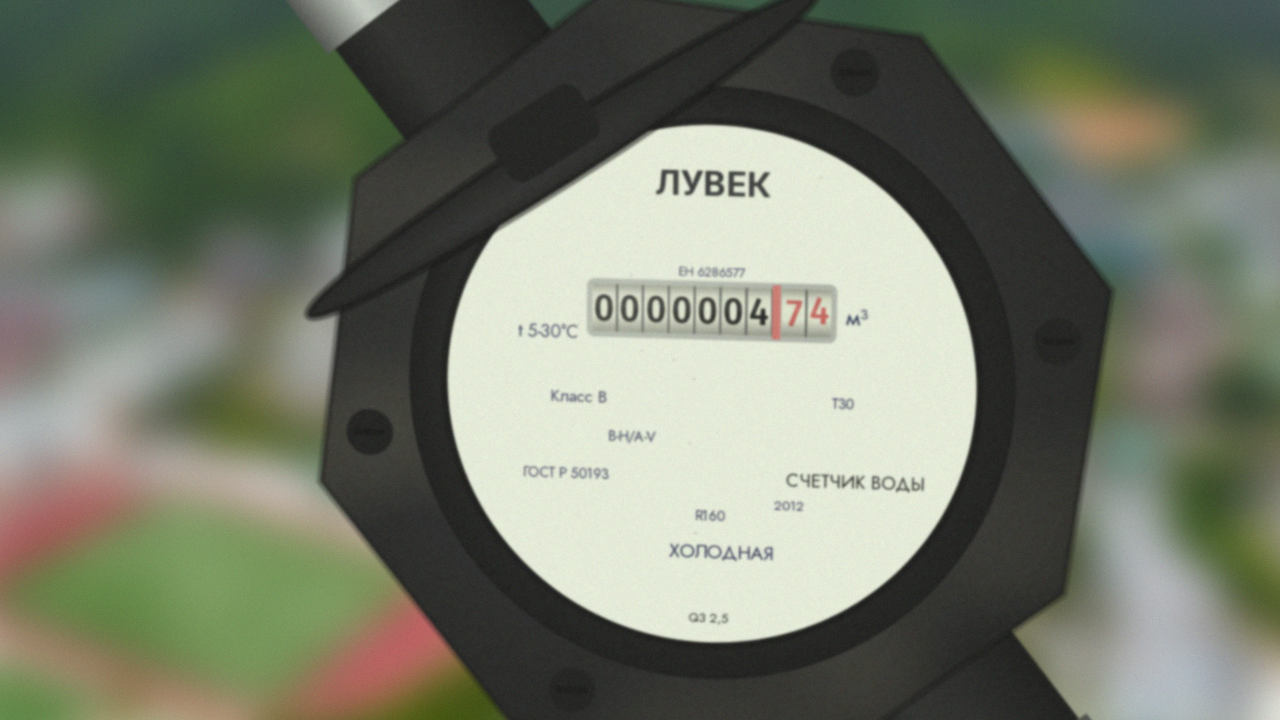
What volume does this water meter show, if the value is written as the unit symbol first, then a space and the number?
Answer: m³ 4.74
